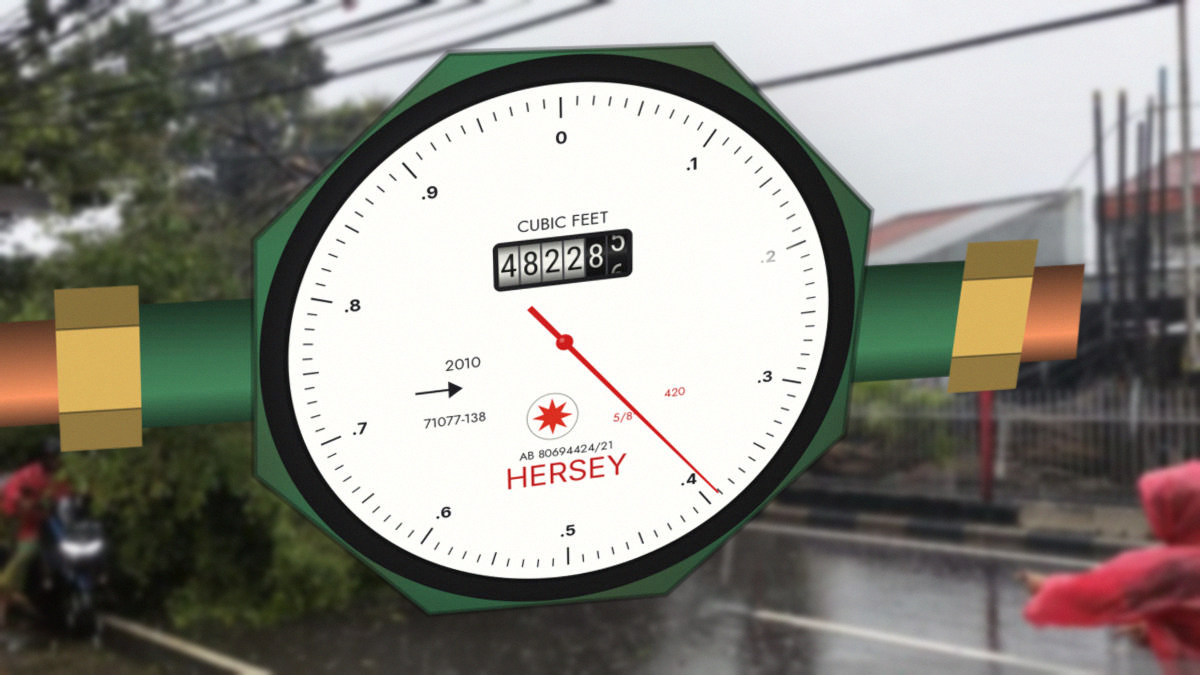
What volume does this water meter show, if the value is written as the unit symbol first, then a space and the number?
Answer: ft³ 482285.39
